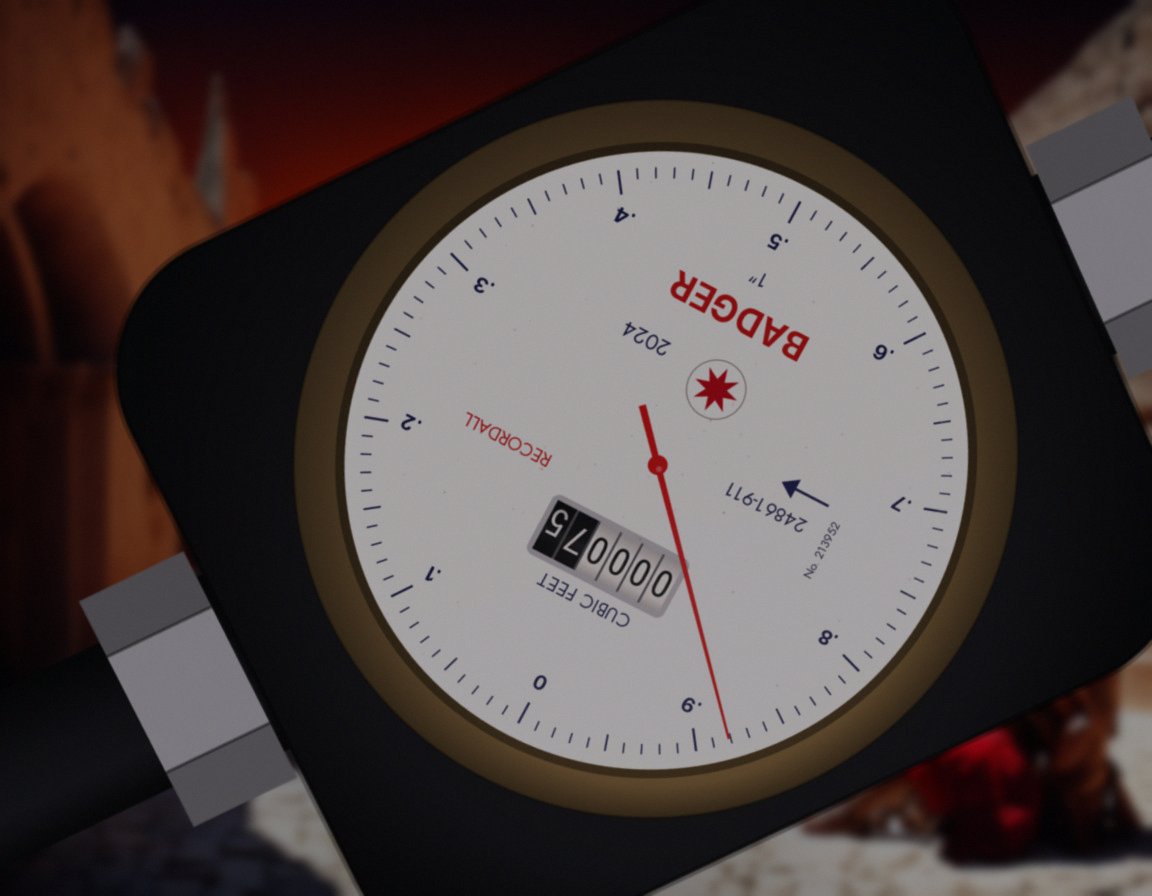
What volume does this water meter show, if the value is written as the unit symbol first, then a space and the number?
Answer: ft³ 74.88
